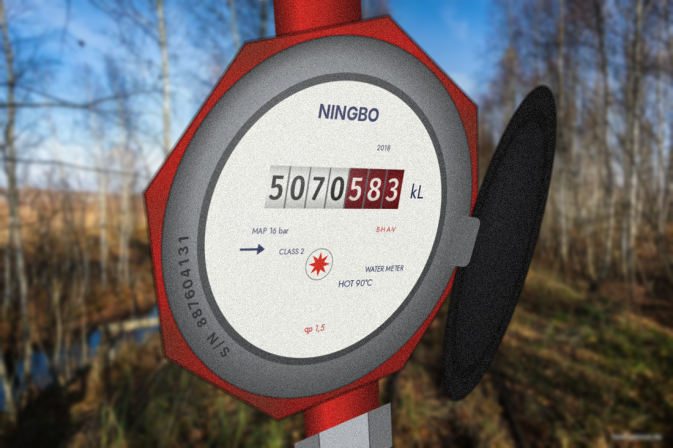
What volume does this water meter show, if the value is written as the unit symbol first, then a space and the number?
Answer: kL 5070.583
